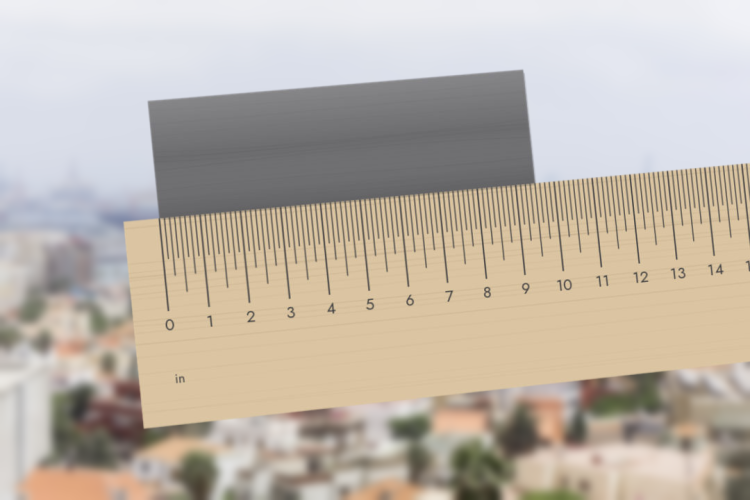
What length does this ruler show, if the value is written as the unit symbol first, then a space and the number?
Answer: in 9.5
